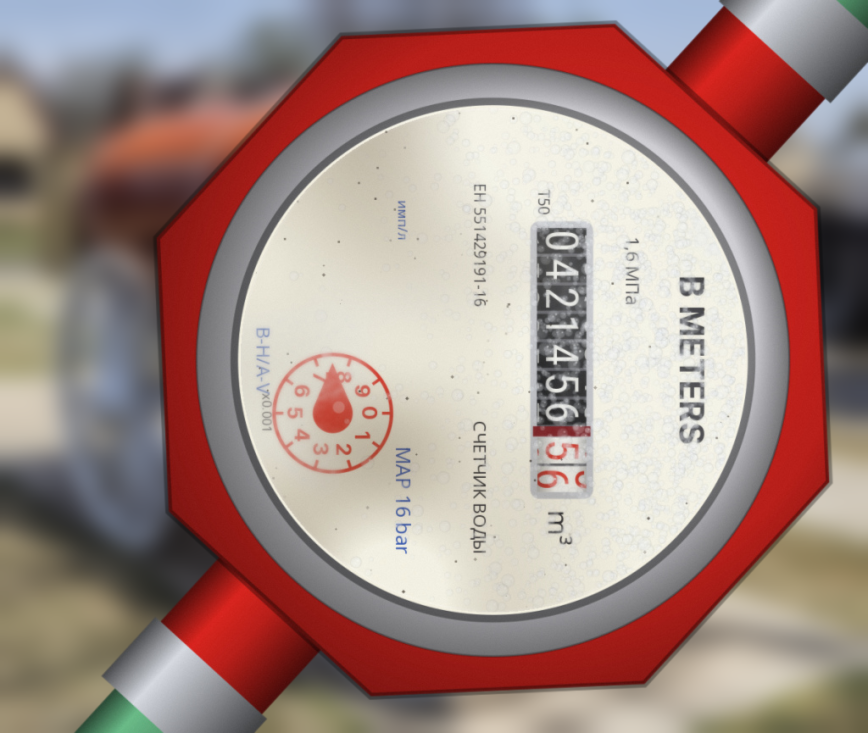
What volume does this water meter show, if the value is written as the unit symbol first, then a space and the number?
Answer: m³ 421456.557
